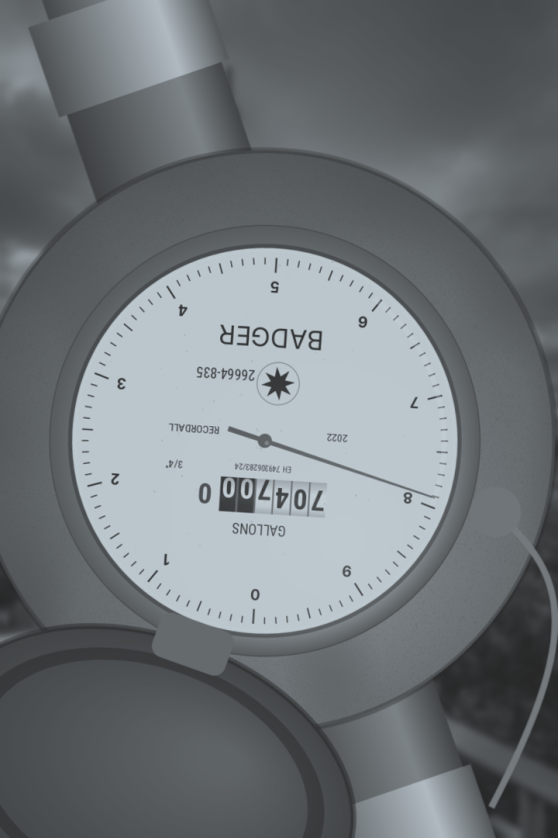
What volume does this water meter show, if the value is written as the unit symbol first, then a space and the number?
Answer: gal 7046997.9
